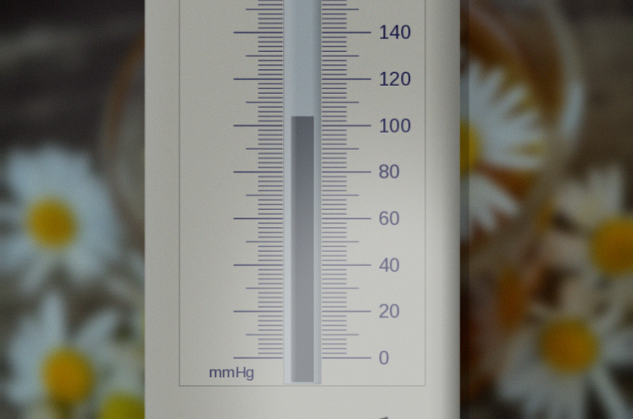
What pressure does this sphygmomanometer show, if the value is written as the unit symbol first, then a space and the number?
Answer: mmHg 104
